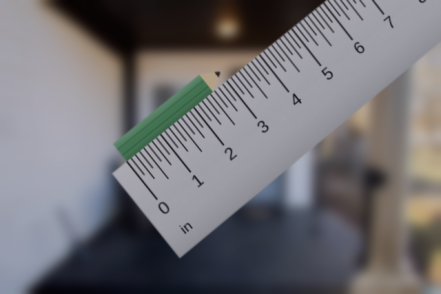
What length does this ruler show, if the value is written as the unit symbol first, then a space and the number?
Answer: in 3
